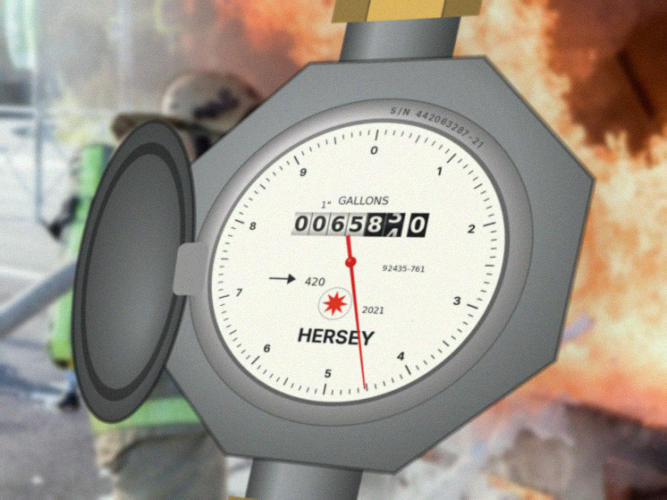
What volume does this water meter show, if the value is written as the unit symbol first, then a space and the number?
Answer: gal 65834.5
